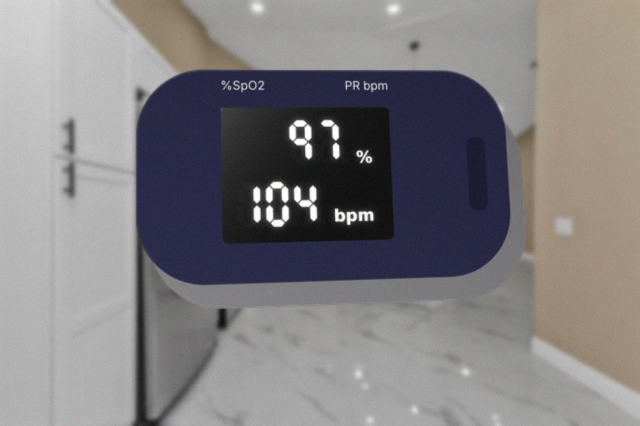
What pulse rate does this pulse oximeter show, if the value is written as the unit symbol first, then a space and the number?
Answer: bpm 104
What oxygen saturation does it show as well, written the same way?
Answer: % 97
